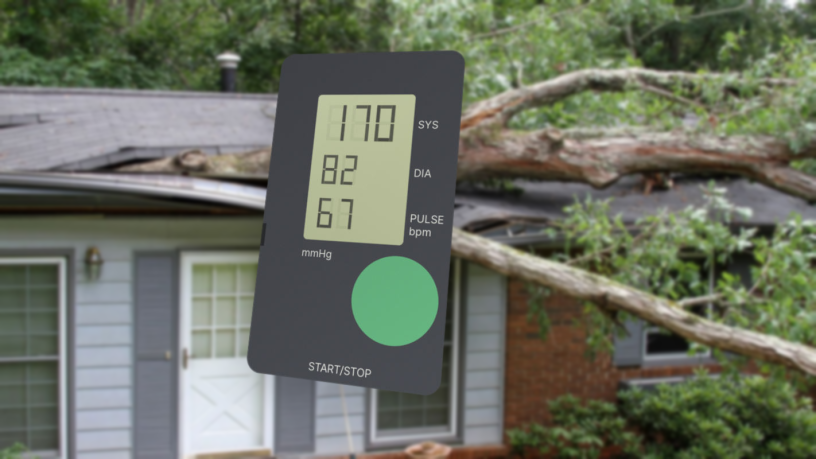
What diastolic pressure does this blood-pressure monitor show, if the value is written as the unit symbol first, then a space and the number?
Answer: mmHg 82
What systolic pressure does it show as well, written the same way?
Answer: mmHg 170
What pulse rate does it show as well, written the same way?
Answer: bpm 67
